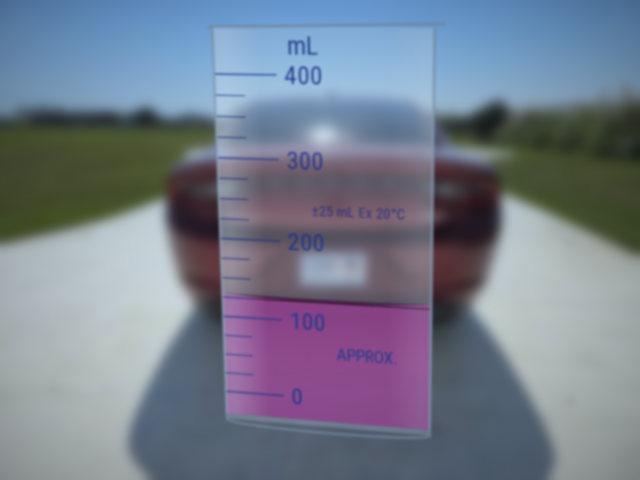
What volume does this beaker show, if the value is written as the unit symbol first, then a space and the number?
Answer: mL 125
